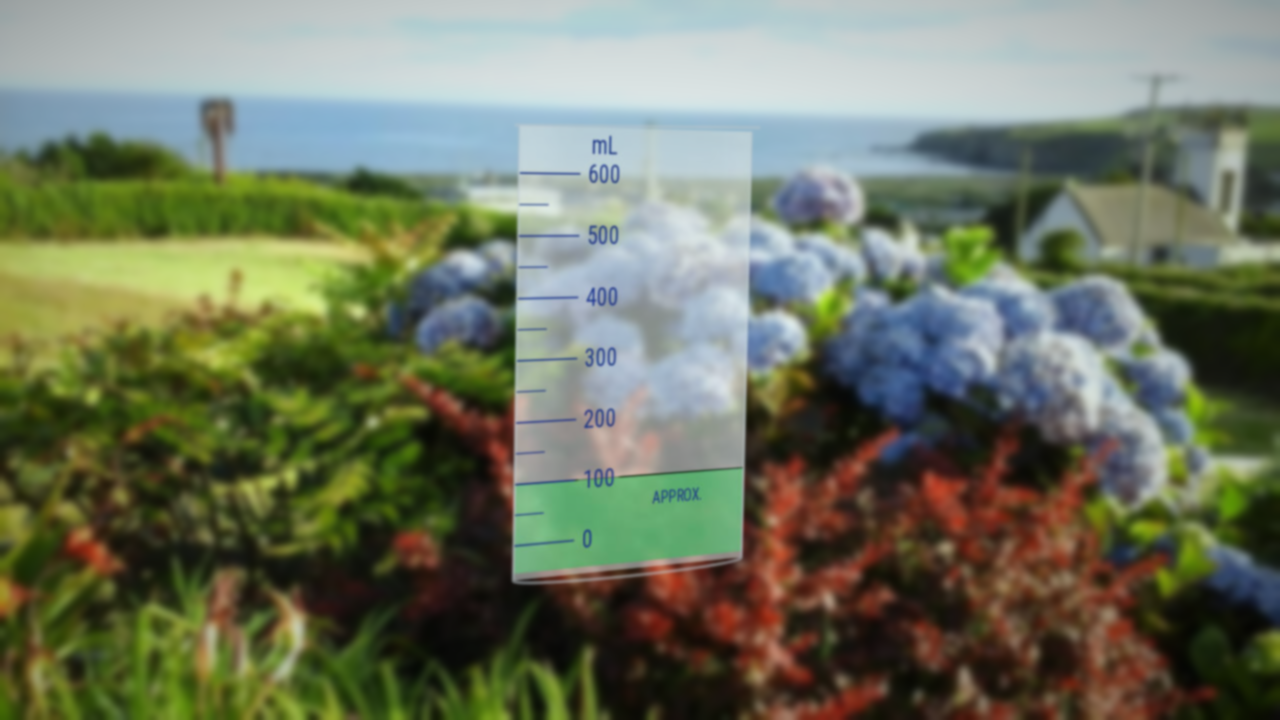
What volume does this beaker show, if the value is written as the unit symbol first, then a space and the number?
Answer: mL 100
